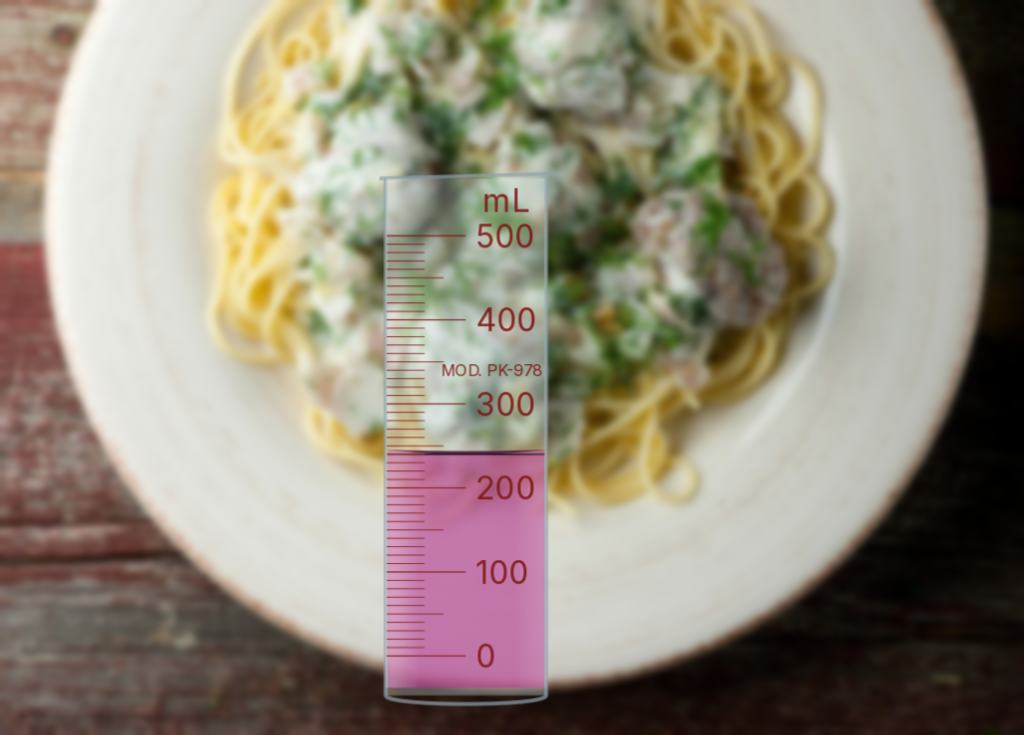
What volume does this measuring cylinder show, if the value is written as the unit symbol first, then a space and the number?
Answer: mL 240
